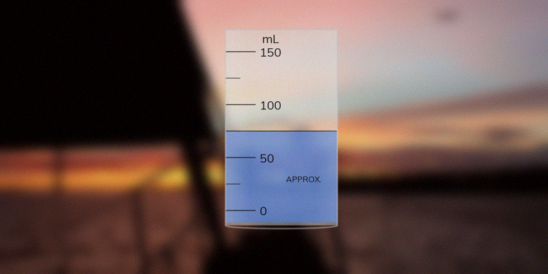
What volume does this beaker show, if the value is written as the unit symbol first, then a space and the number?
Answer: mL 75
